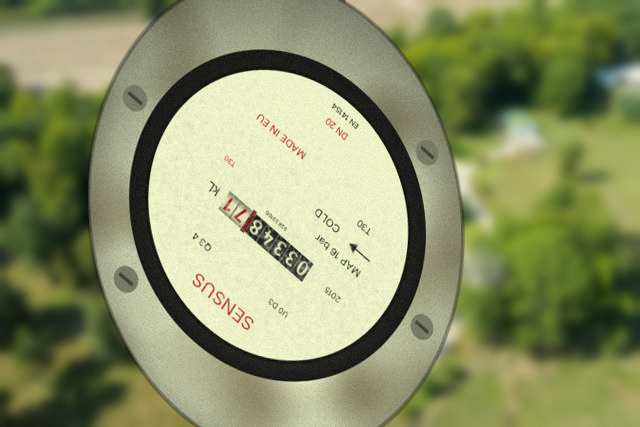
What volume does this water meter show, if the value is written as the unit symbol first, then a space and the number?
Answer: kL 3348.71
